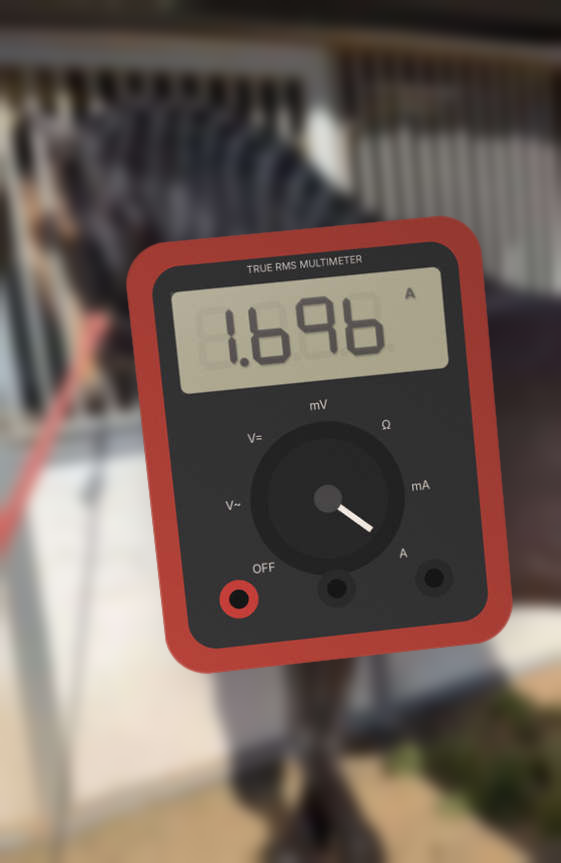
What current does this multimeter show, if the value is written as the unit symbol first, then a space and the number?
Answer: A 1.696
